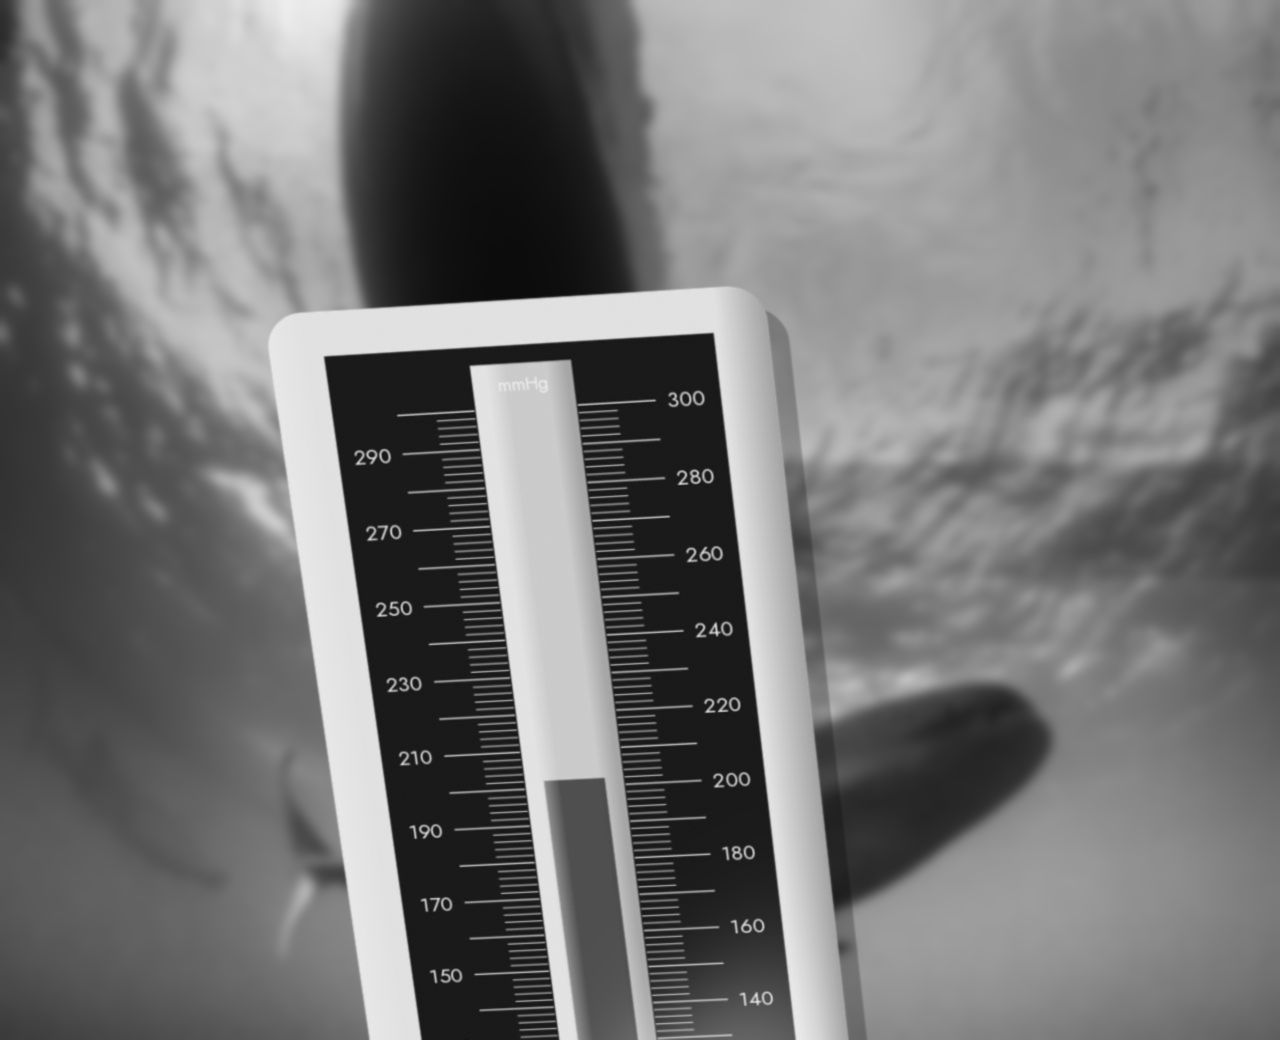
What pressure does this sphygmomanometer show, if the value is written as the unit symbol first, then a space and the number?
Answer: mmHg 202
